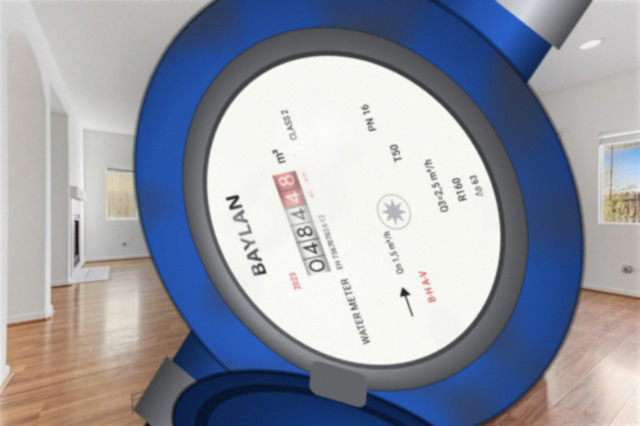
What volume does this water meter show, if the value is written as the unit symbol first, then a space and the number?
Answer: m³ 484.48
